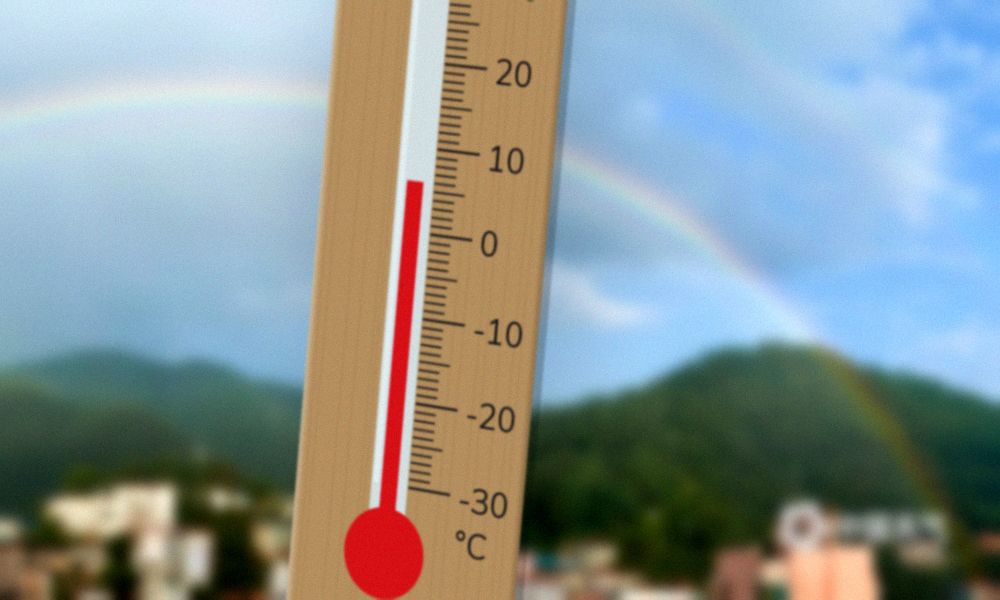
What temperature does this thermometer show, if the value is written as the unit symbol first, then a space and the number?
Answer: °C 6
